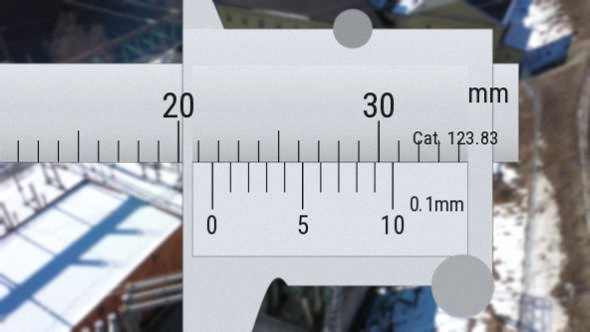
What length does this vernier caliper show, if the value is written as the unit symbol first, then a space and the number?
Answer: mm 21.7
